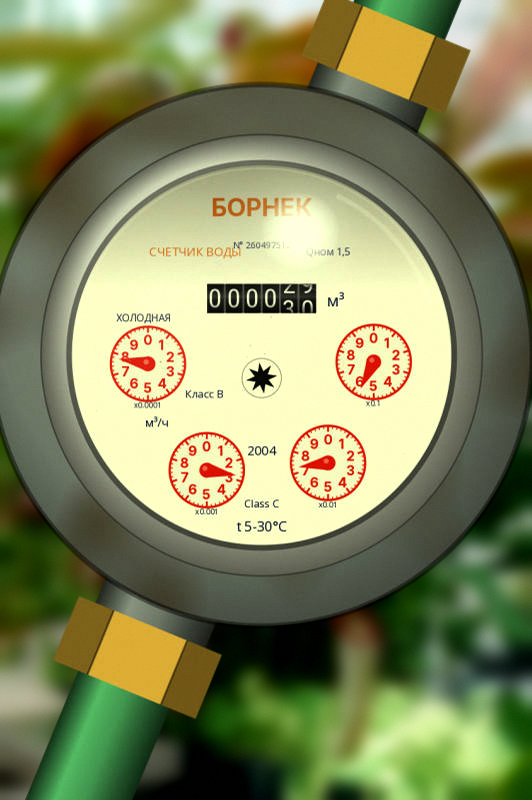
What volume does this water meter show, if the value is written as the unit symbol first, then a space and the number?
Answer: m³ 29.5727
